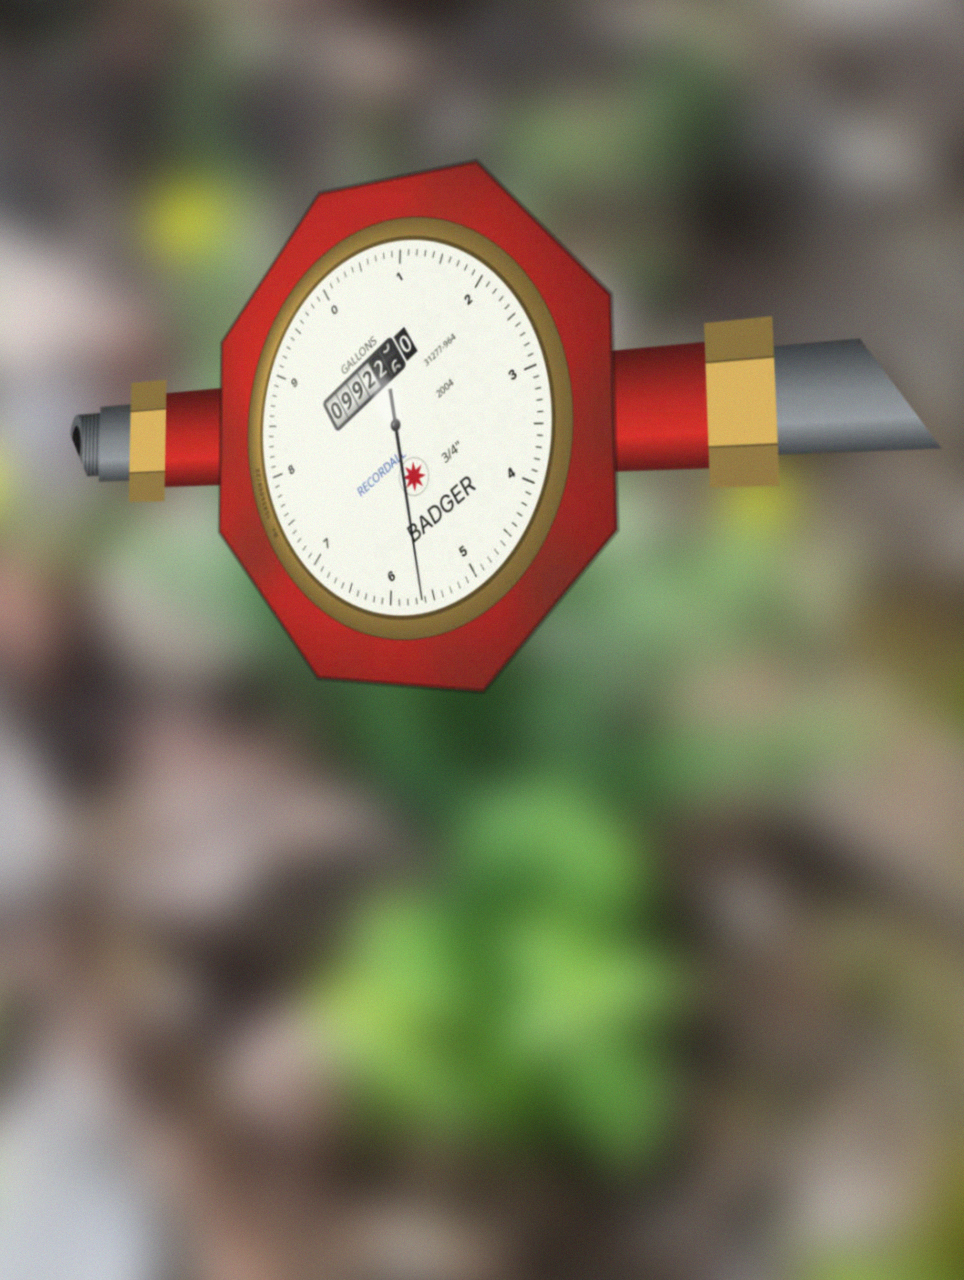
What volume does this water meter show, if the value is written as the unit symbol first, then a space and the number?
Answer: gal 992255.6
